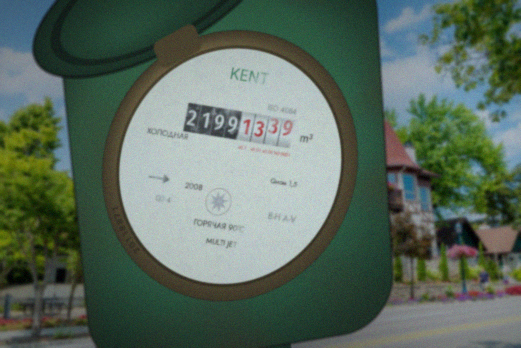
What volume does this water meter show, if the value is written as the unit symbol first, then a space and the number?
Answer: m³ 2199.1339
